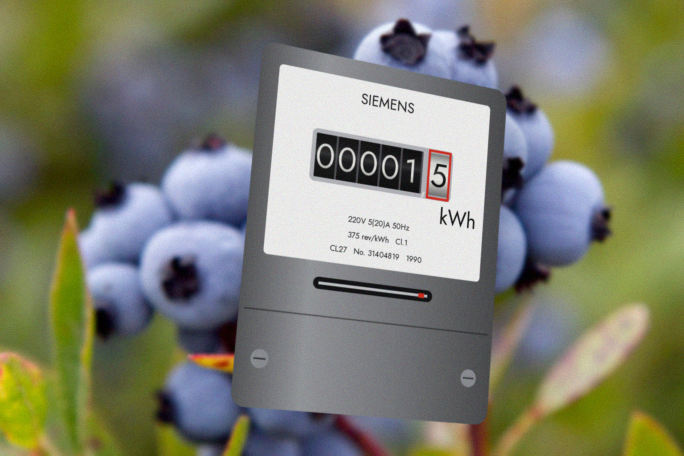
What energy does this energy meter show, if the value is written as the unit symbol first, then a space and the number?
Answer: kWh 1.5
